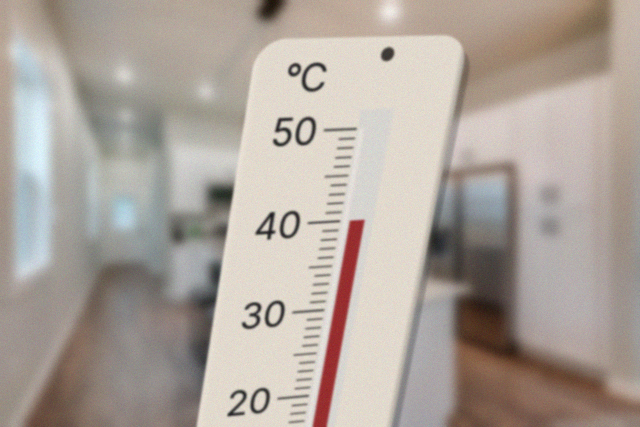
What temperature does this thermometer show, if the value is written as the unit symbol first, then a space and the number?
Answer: °C 40
